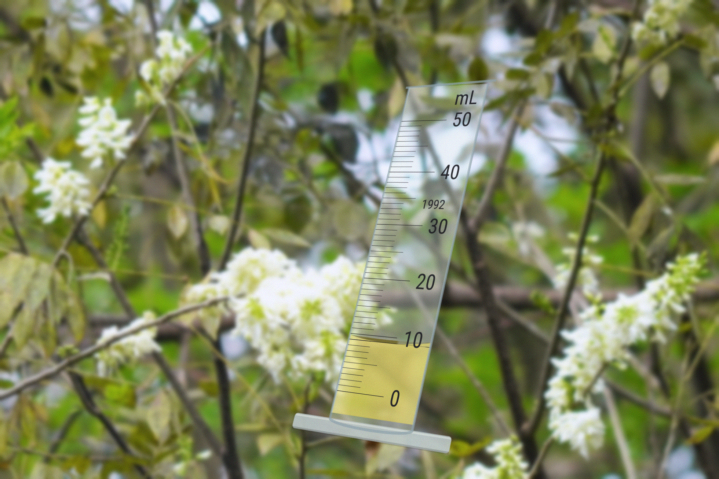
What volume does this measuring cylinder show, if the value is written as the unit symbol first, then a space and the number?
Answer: mL 9
